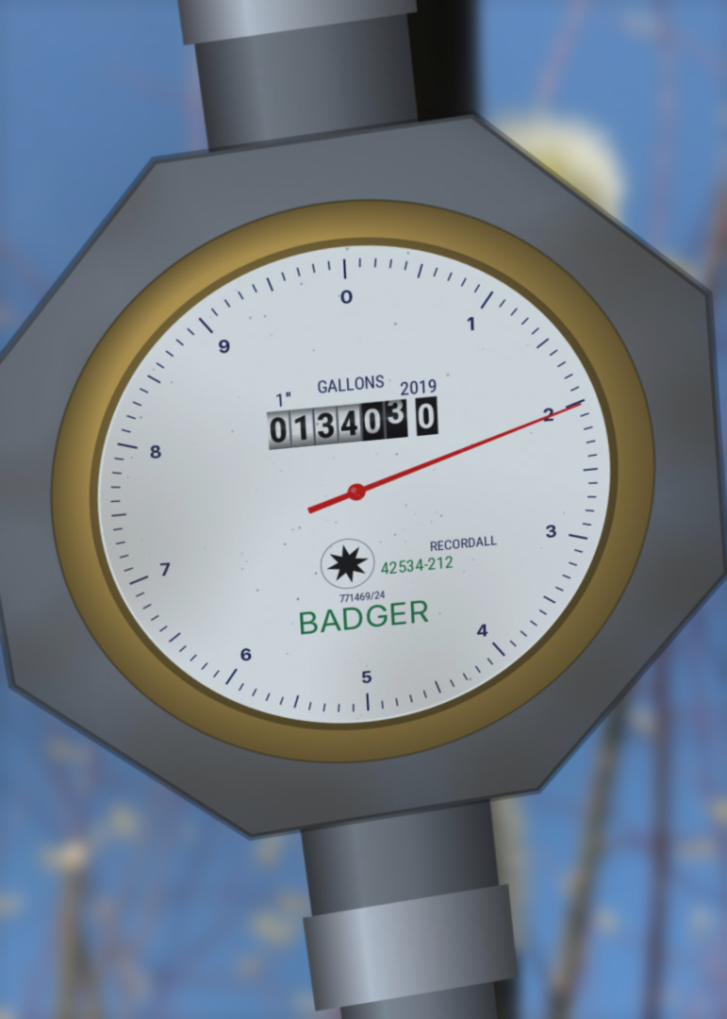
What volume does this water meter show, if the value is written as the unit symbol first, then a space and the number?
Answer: gal 134032.0
